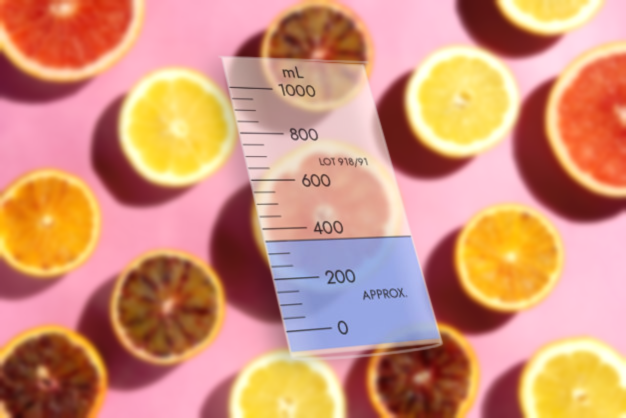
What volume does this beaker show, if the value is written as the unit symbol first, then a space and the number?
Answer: mL 350
